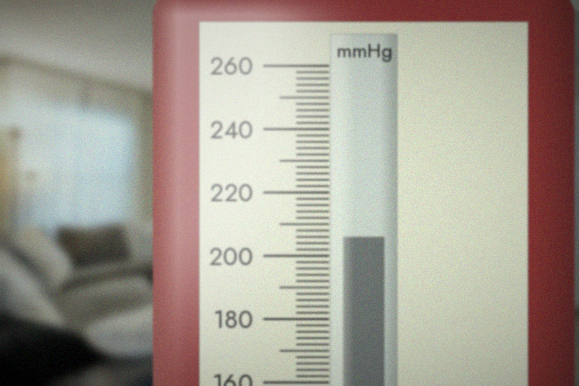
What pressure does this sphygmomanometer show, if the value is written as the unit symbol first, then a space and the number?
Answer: mmHg 206
